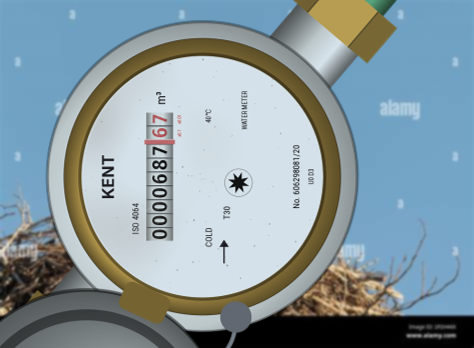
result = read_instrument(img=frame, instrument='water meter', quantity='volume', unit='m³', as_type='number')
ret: 687.67 m³
